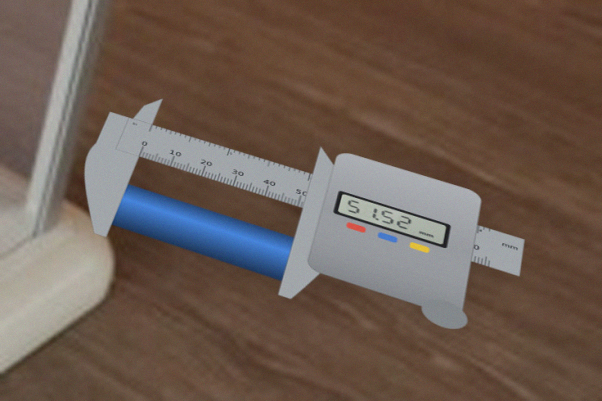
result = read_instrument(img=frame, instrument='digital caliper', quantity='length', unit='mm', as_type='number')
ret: 51.52 mm
